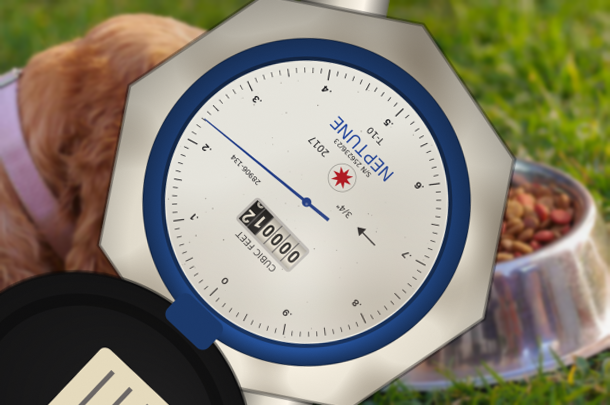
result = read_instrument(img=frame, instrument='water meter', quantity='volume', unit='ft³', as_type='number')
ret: 12.23 ft³
